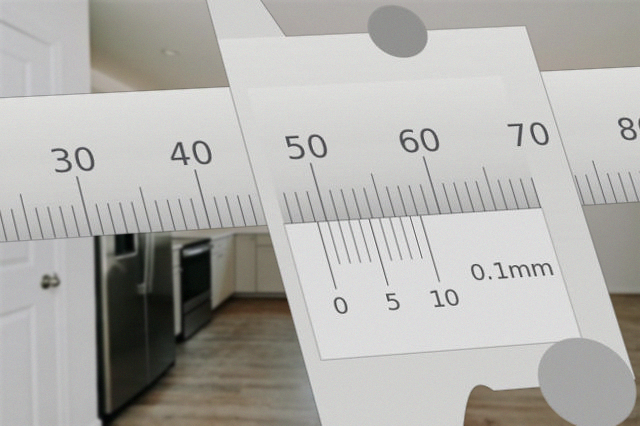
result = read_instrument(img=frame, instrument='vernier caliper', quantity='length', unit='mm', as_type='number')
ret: 49.2 mm
